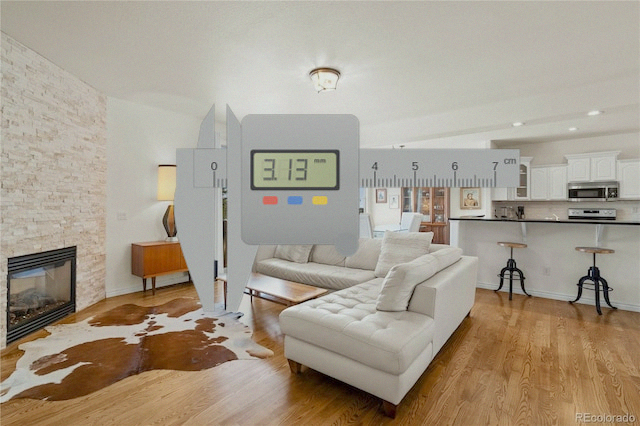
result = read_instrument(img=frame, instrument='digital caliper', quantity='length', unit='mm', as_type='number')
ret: 3.13 mm
